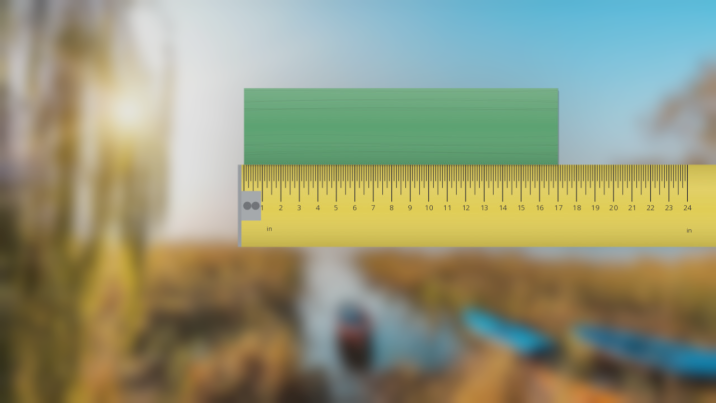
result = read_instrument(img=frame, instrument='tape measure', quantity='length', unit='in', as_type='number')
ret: 17 in
